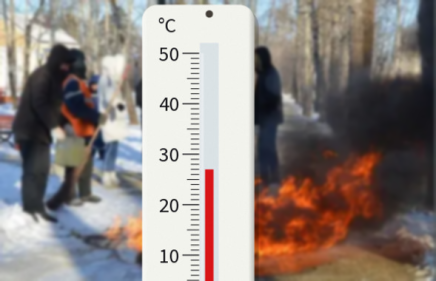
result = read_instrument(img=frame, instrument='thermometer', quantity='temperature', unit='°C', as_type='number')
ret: 27 °C
